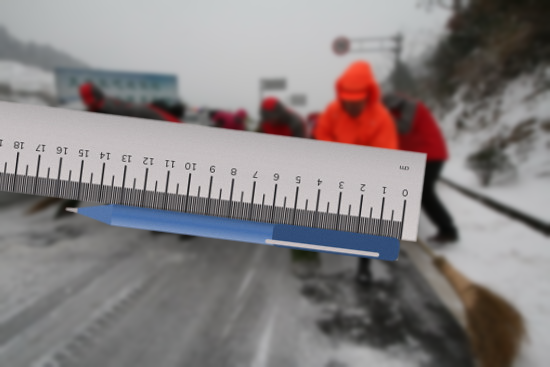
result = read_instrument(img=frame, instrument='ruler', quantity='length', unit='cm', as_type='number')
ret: 15.5 cm
